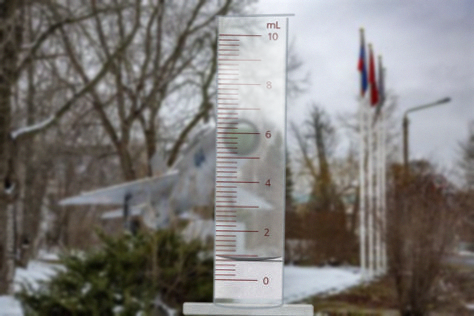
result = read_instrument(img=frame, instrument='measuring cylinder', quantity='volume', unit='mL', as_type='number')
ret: 0.8 mL
